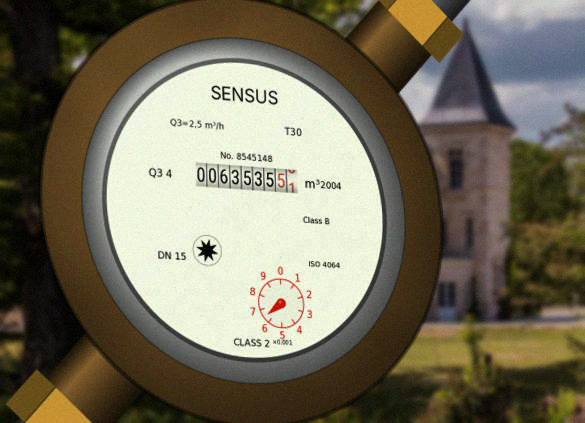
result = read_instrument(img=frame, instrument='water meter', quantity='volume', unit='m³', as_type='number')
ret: 63535.506 m³
